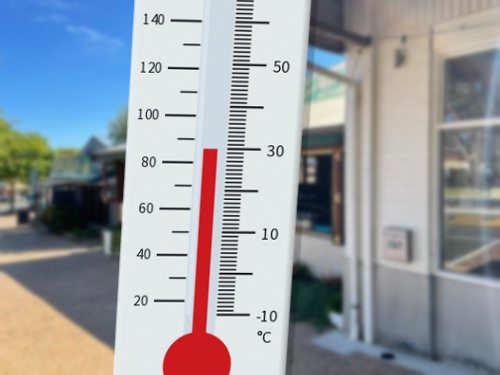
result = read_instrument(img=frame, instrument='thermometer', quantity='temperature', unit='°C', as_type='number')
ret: 30 °C
